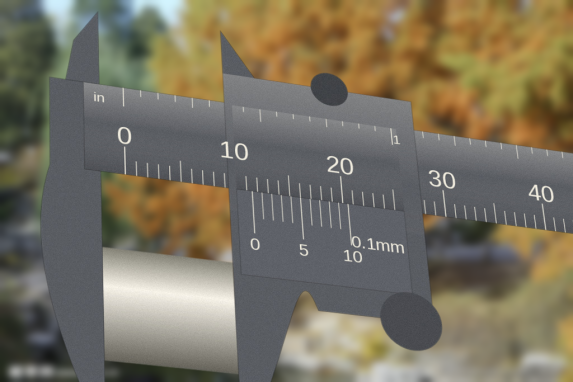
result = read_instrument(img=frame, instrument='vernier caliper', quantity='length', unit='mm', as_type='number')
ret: 11.5 mm
